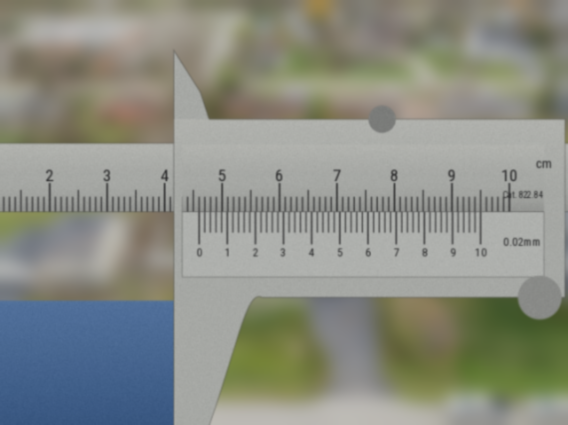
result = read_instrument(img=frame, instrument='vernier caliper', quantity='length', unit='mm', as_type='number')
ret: 46.0 mm
